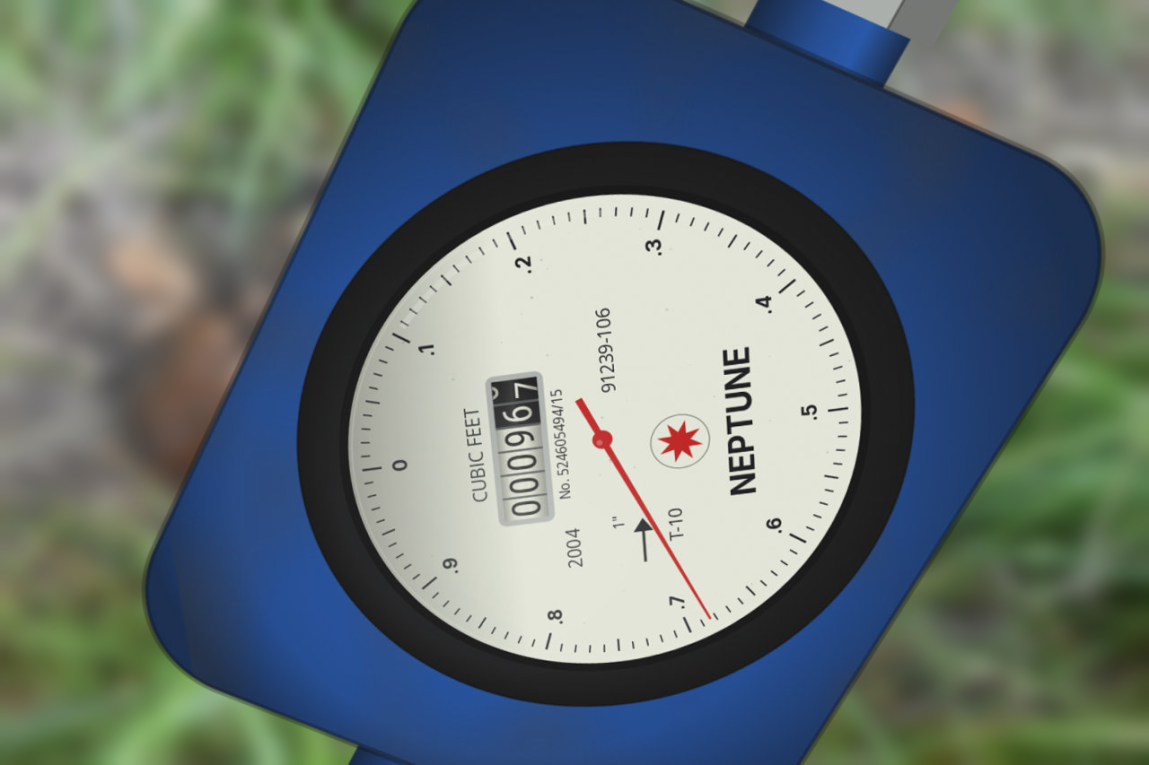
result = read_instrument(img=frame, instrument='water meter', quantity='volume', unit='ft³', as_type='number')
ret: 966.68 ft³
